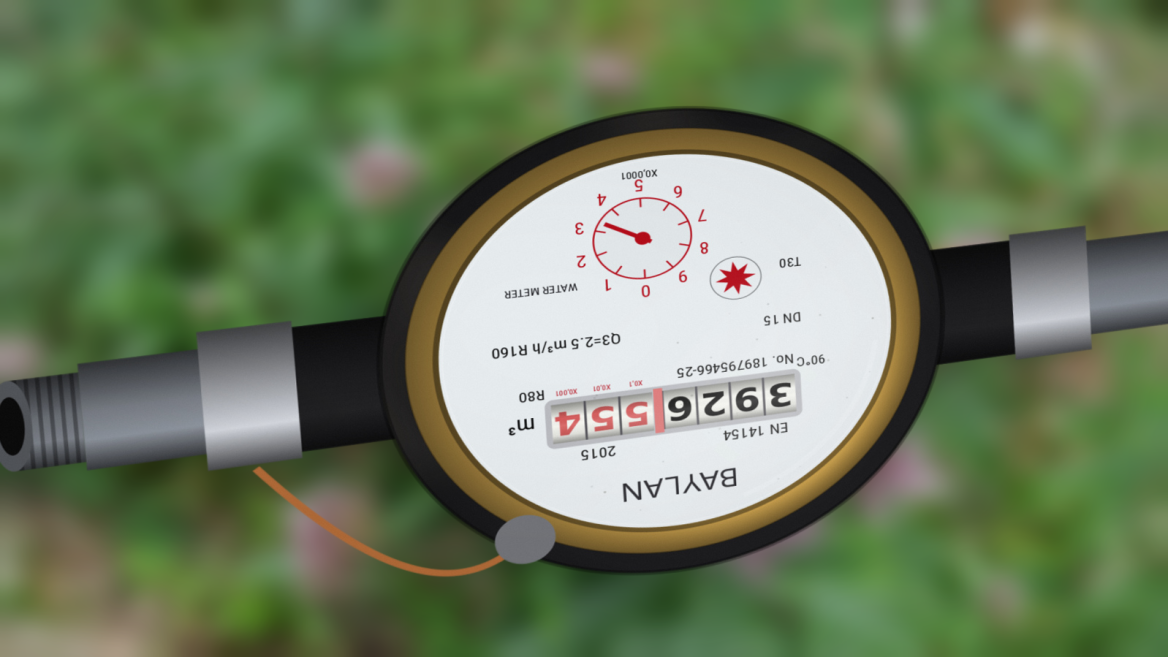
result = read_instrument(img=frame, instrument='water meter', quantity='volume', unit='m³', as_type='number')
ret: 3926.5543 m³
